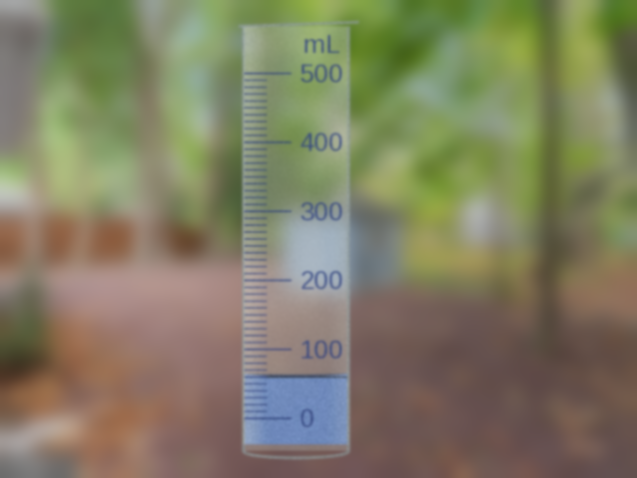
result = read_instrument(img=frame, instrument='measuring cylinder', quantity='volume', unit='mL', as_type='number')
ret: 60 mL
